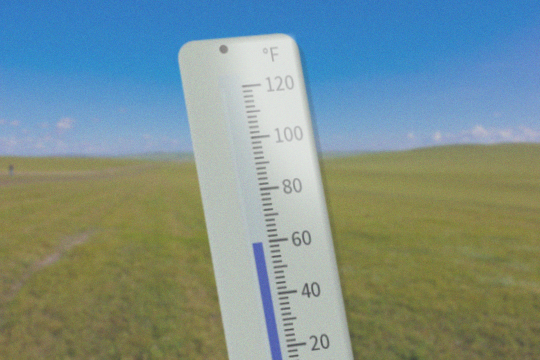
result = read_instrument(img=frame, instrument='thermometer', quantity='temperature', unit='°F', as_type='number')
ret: 60 °F
